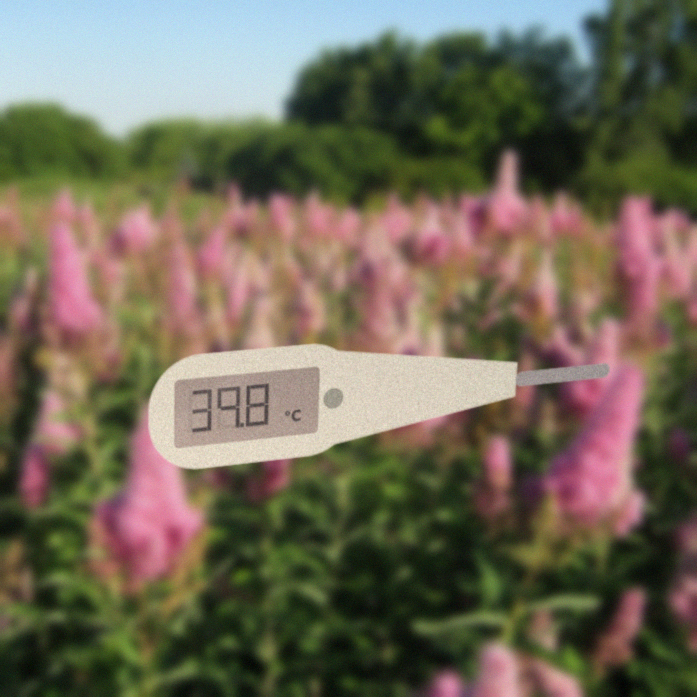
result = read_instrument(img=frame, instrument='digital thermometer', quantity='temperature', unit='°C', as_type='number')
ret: 39.8 °C
